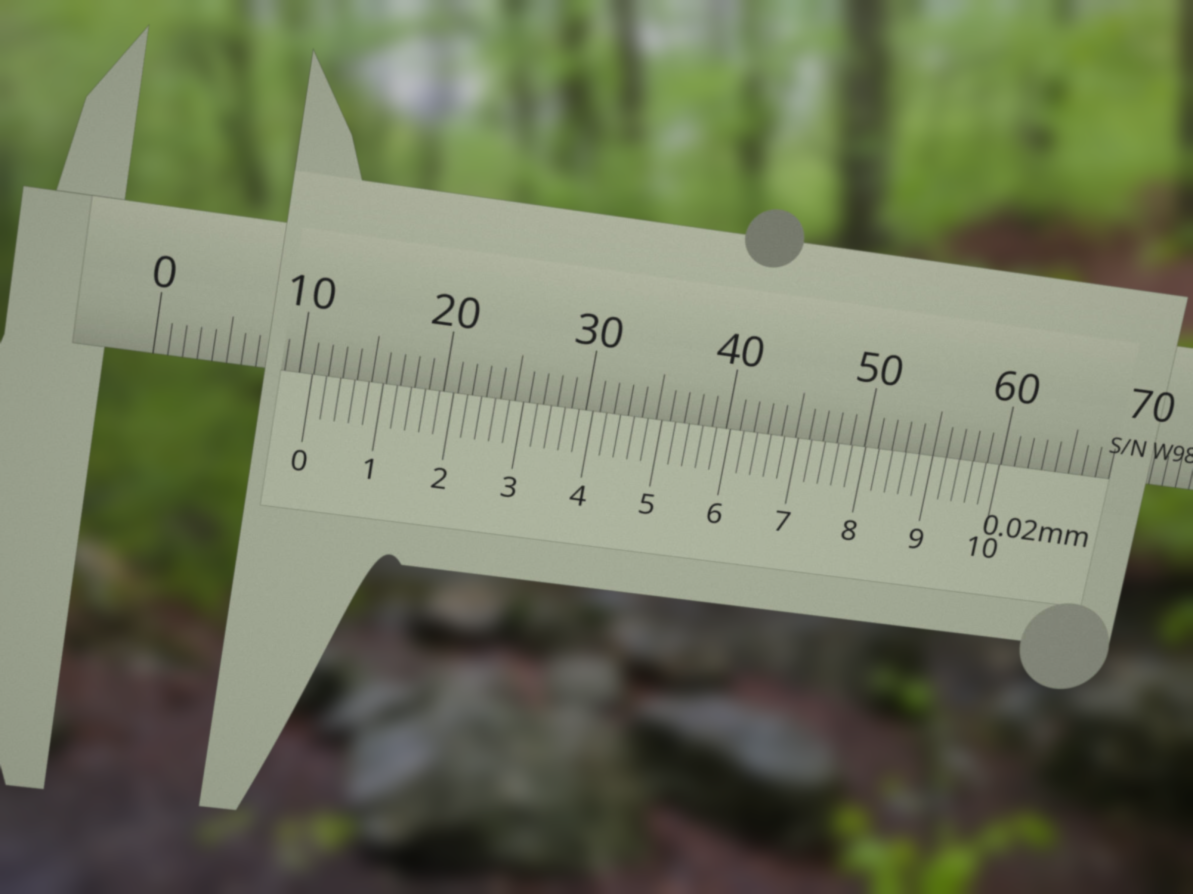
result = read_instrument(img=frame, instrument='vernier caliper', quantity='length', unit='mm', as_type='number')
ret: 10.9 mm
